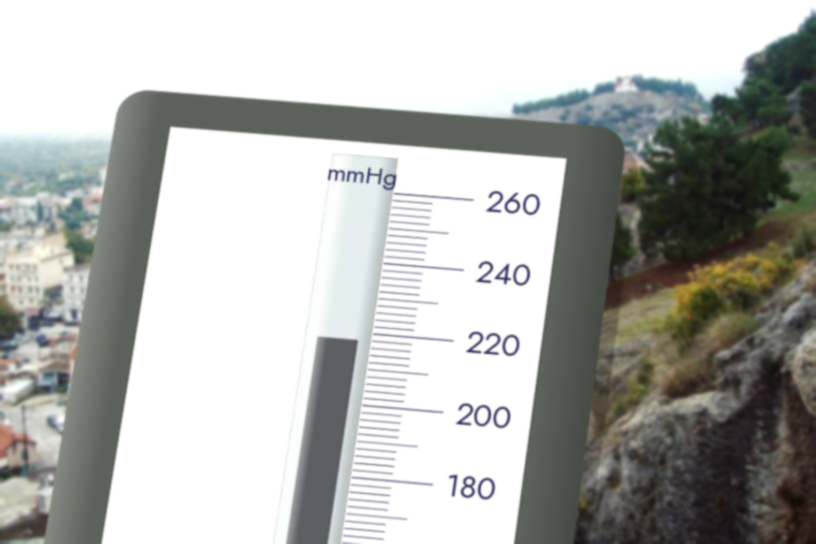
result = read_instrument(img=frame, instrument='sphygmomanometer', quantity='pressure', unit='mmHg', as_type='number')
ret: 218 mmHg
